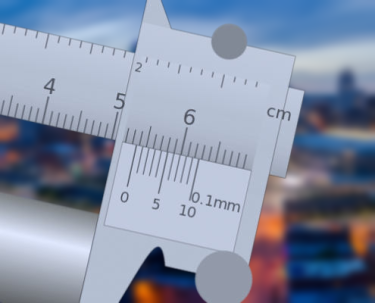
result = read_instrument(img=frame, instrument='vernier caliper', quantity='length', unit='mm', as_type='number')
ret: 53.6 mm
